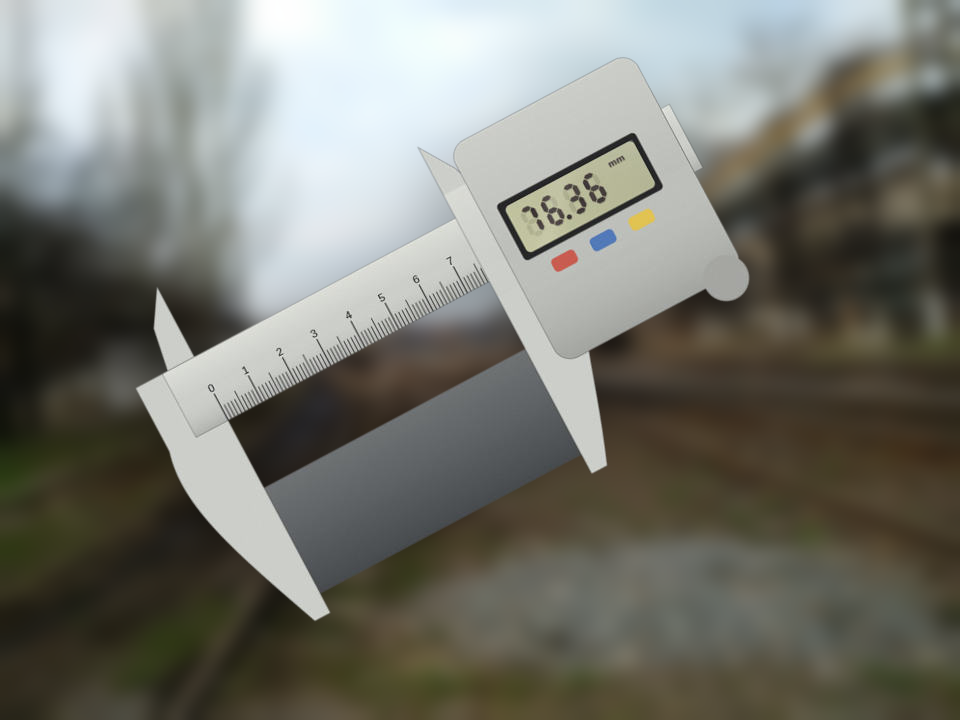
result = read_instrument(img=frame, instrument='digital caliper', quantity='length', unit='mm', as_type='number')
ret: 76.36 mm
